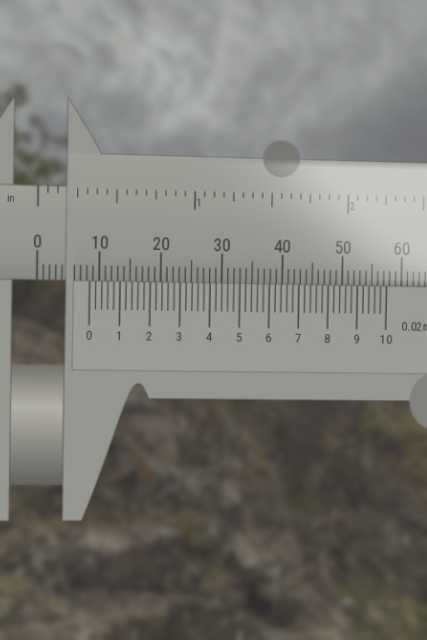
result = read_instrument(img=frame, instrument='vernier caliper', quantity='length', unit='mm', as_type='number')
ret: 8.5 mm
